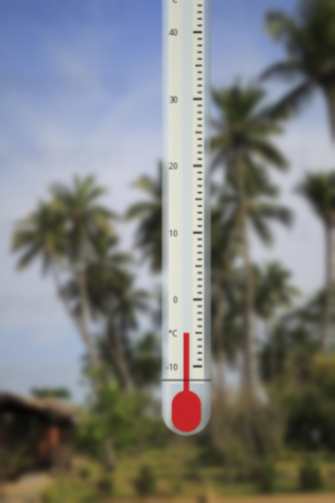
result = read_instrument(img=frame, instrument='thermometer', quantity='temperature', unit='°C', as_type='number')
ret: -5 °C
